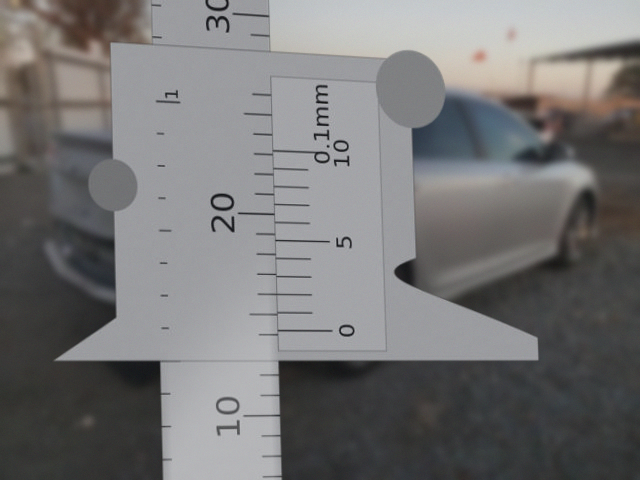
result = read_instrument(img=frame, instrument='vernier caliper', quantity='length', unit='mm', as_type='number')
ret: 14.2 mm
